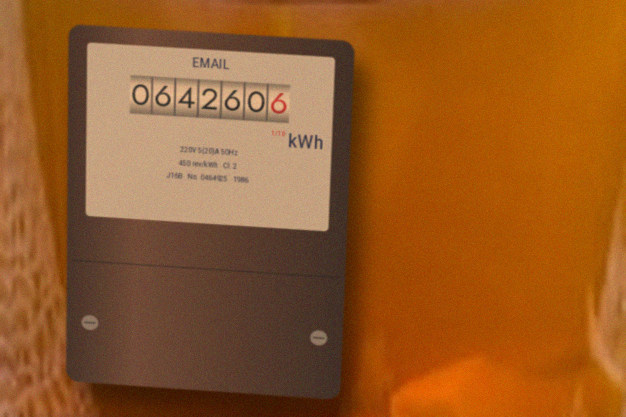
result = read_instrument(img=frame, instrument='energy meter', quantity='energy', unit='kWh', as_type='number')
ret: 64260.6 kWh
